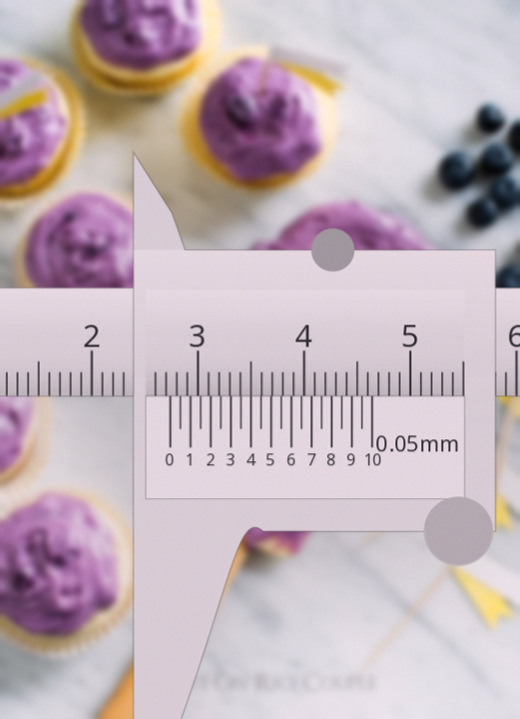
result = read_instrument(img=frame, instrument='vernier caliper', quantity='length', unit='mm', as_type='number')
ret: 27.4 mm
